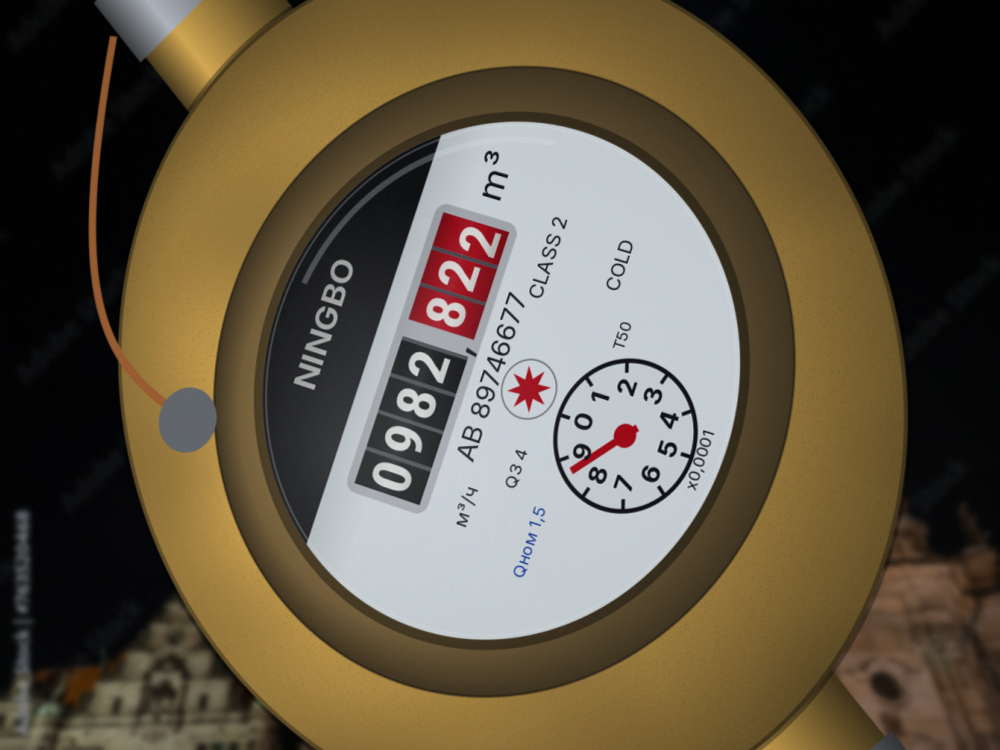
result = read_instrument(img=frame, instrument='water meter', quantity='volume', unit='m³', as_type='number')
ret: 982.8218 m³
